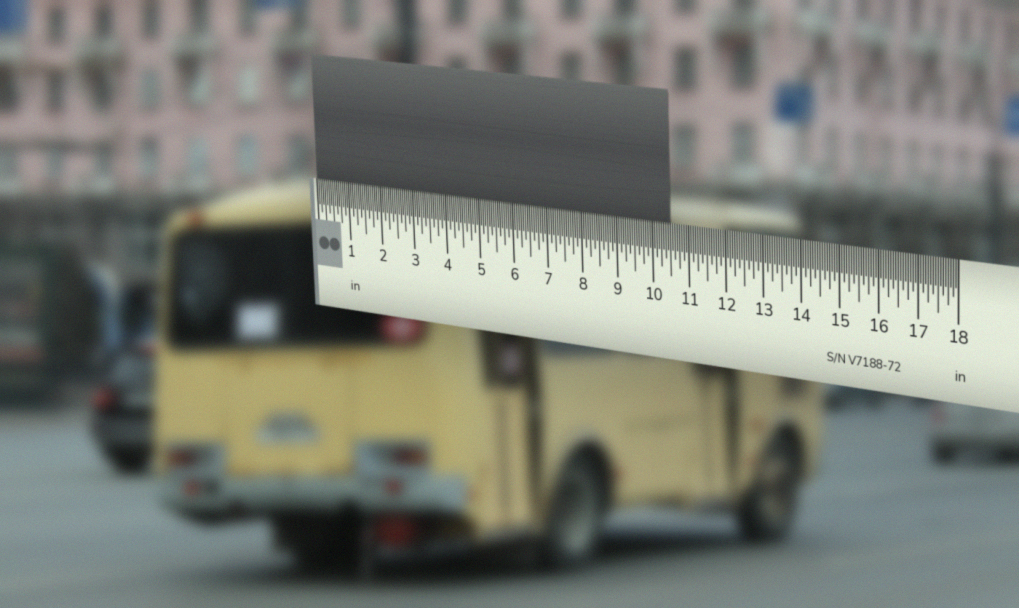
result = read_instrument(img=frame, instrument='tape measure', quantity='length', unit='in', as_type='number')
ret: 10.5 in
